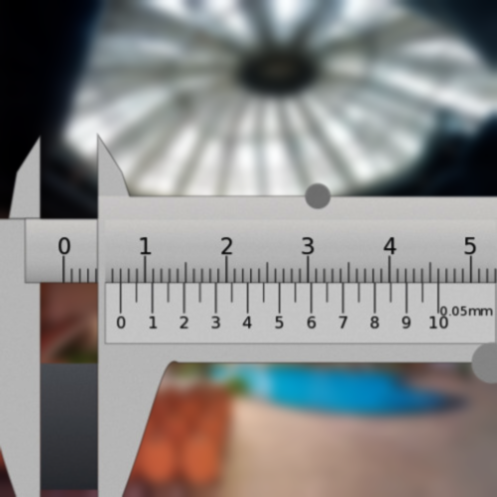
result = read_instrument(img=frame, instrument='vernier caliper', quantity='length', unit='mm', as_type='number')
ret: 7.0 mm
